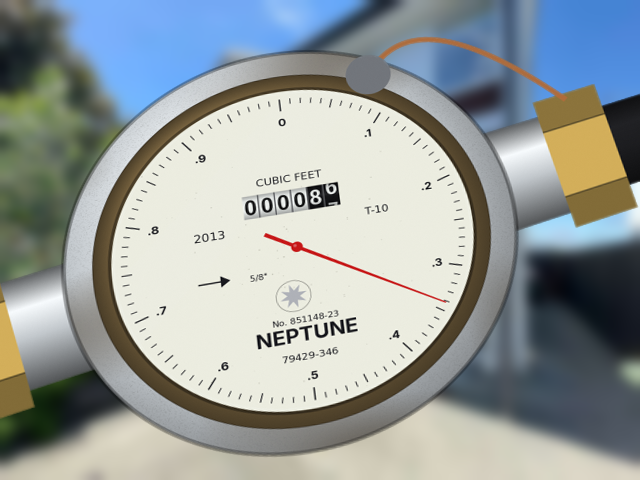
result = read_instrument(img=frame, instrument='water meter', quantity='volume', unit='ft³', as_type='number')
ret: 86.34 ft³
